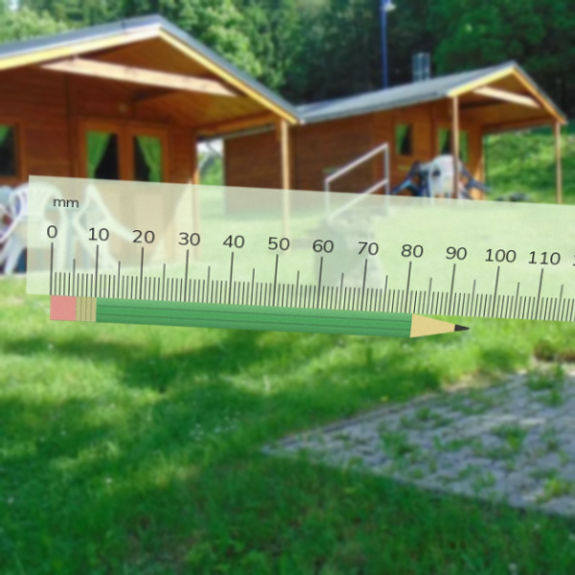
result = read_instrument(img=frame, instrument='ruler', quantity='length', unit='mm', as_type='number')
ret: 95 mm
